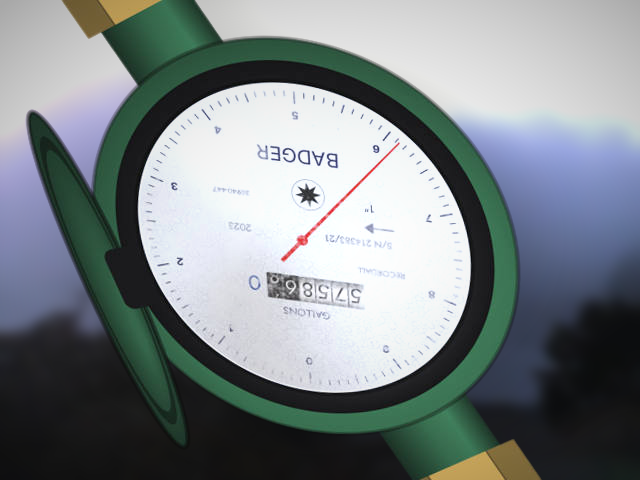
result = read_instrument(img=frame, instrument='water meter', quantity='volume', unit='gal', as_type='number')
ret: 5758676.1 gal
